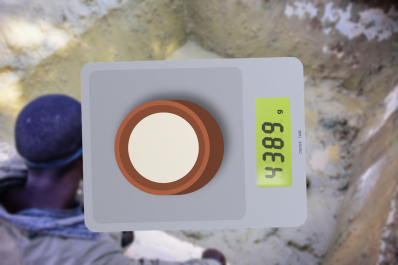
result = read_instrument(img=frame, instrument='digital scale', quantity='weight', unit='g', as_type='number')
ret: 4389 g
